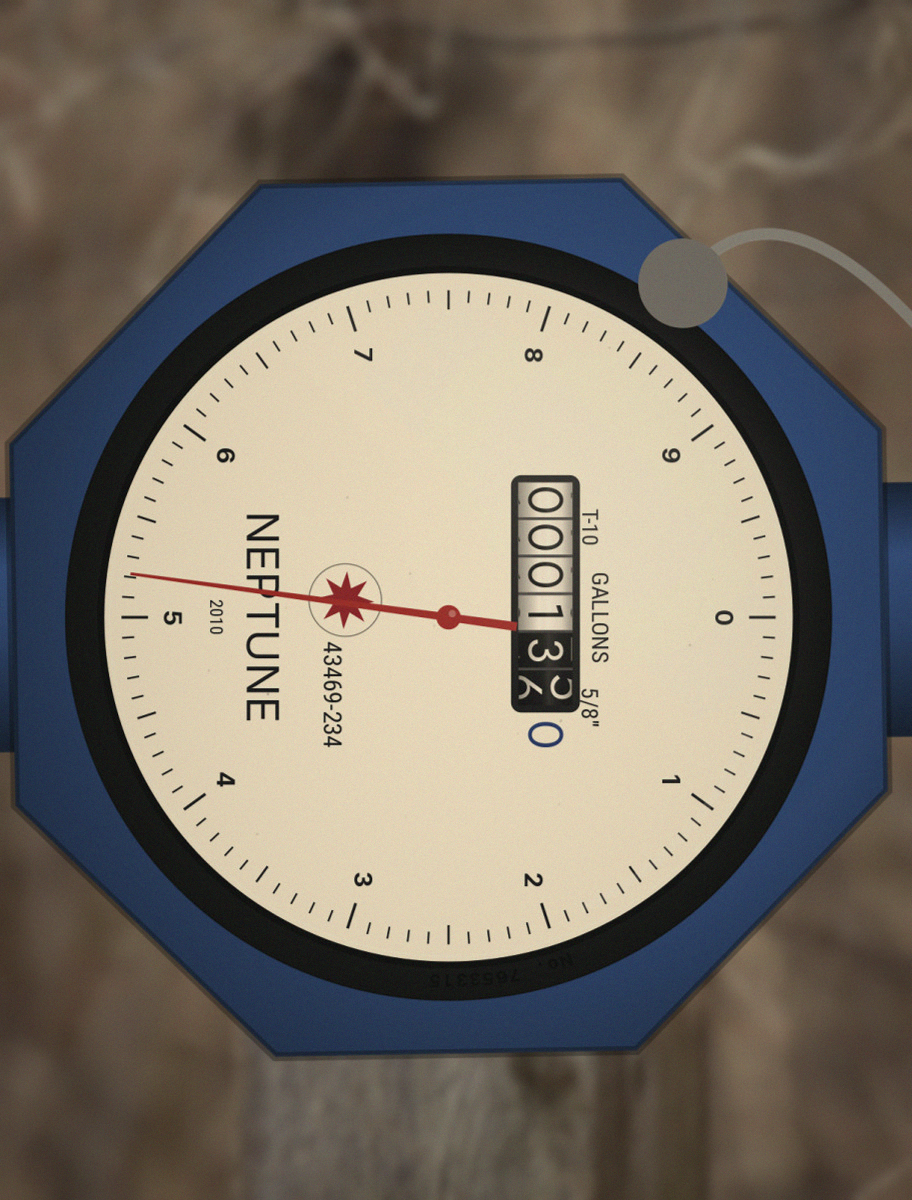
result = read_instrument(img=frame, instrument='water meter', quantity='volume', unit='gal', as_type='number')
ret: 1355.2 gal
